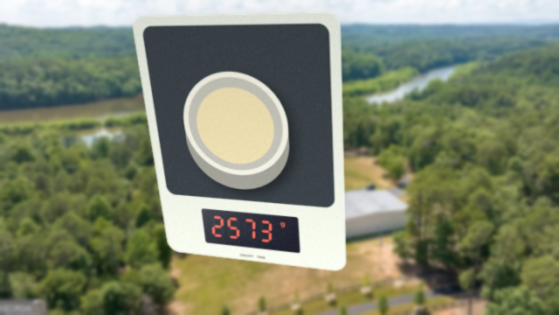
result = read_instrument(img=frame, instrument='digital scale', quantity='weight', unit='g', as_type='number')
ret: 2573 g
